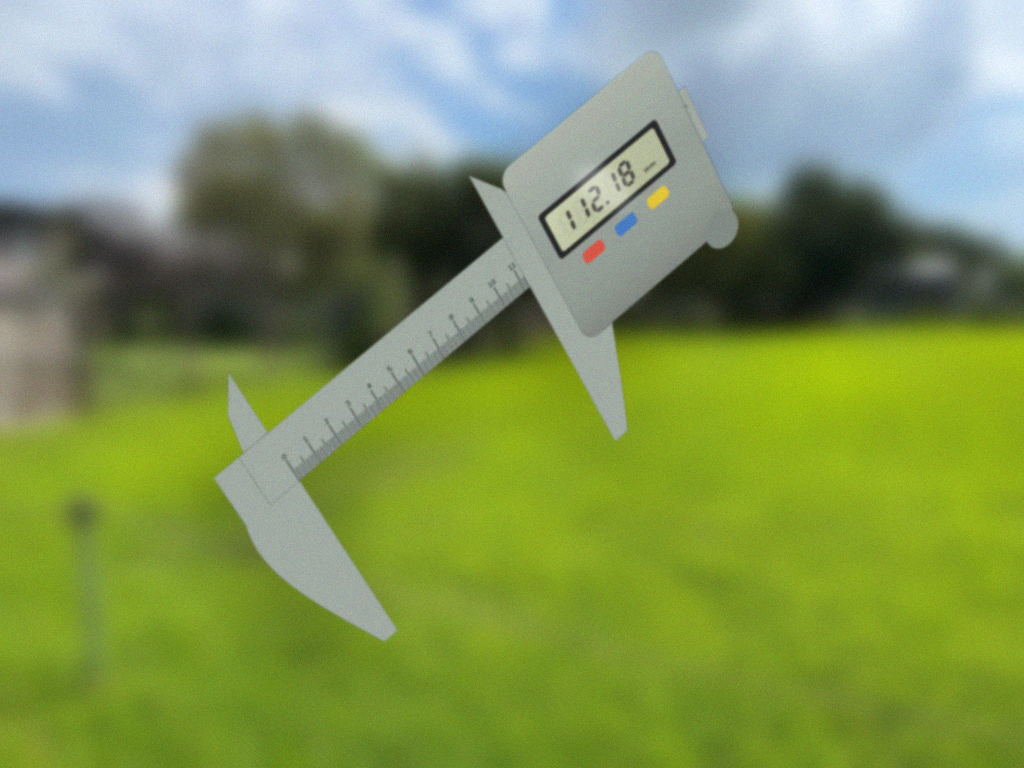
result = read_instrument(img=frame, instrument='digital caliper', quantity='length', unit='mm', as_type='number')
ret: 112.18 mm
